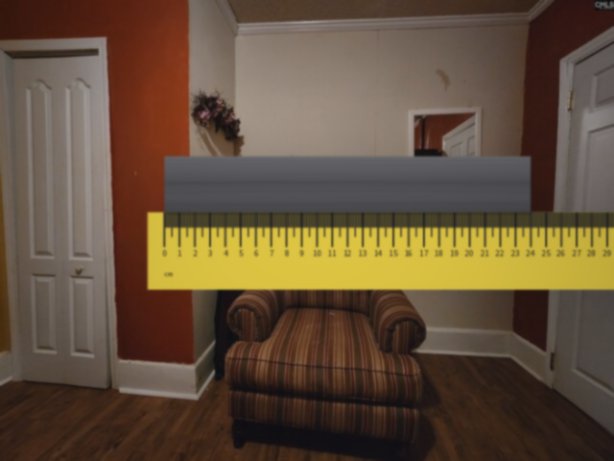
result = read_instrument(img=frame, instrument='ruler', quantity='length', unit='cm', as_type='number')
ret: 24 cm
